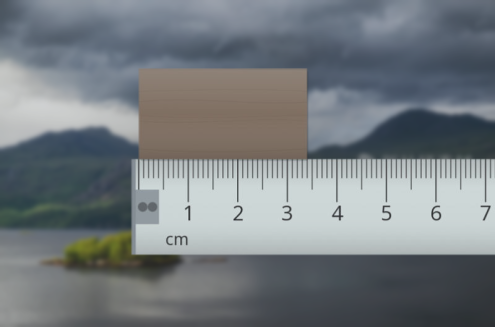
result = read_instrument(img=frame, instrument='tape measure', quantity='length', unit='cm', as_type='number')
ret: 3.4 cm
